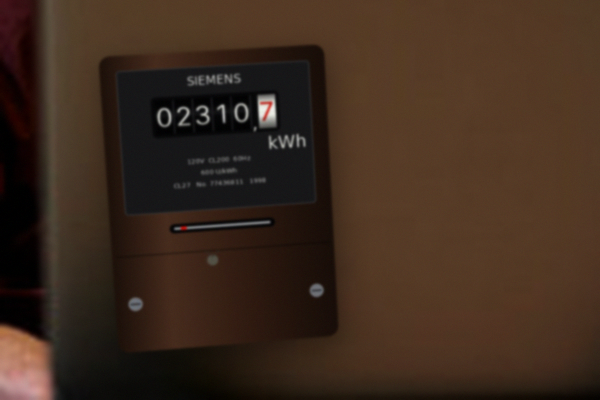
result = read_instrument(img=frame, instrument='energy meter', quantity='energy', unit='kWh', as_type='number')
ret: 2310.7 kWh
